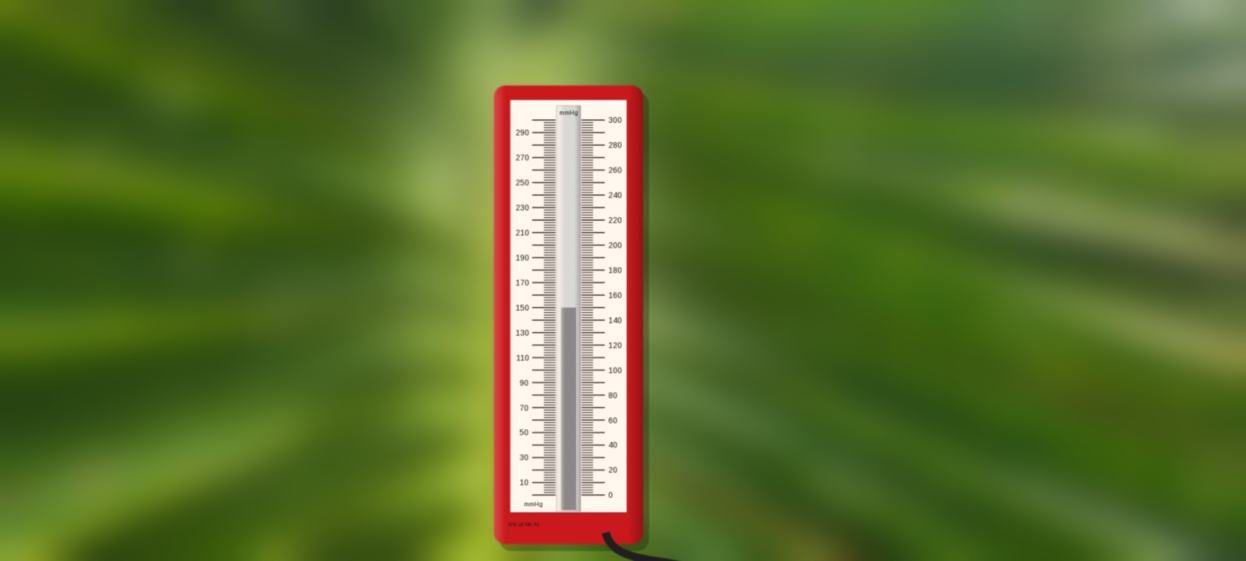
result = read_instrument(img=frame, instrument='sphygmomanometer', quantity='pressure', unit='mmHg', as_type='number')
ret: 150 mmHg
